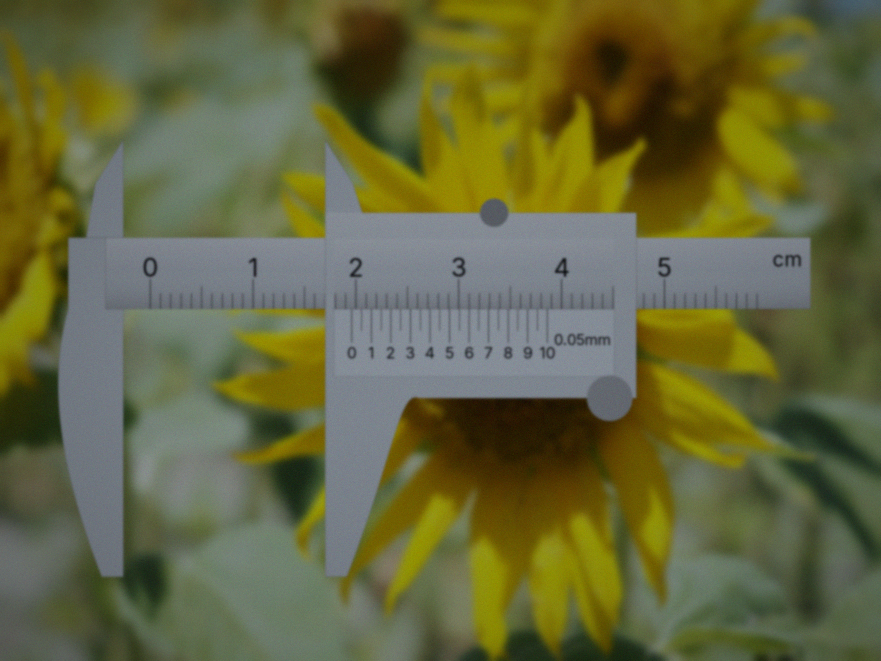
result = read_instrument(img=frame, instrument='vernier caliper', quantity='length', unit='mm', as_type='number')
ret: 19.6 mm
